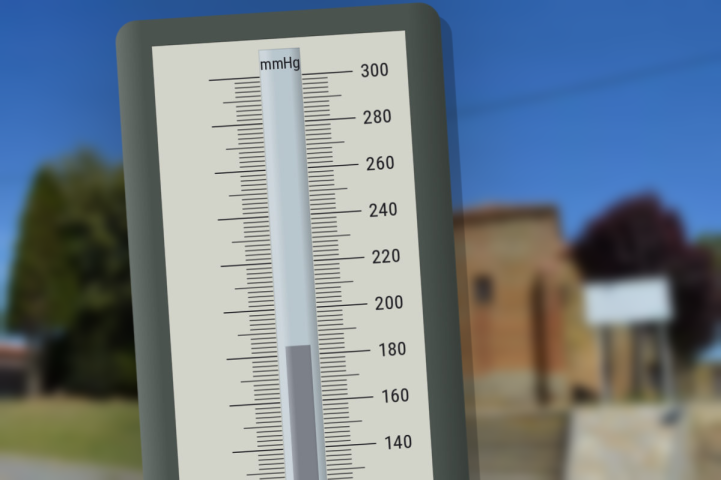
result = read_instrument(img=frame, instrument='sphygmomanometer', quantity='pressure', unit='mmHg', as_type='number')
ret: 184 mmHg
